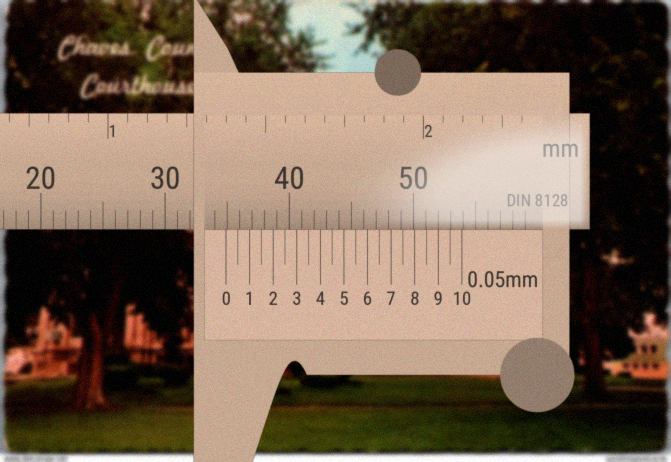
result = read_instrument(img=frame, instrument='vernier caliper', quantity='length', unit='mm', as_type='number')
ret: 34.9 mm
